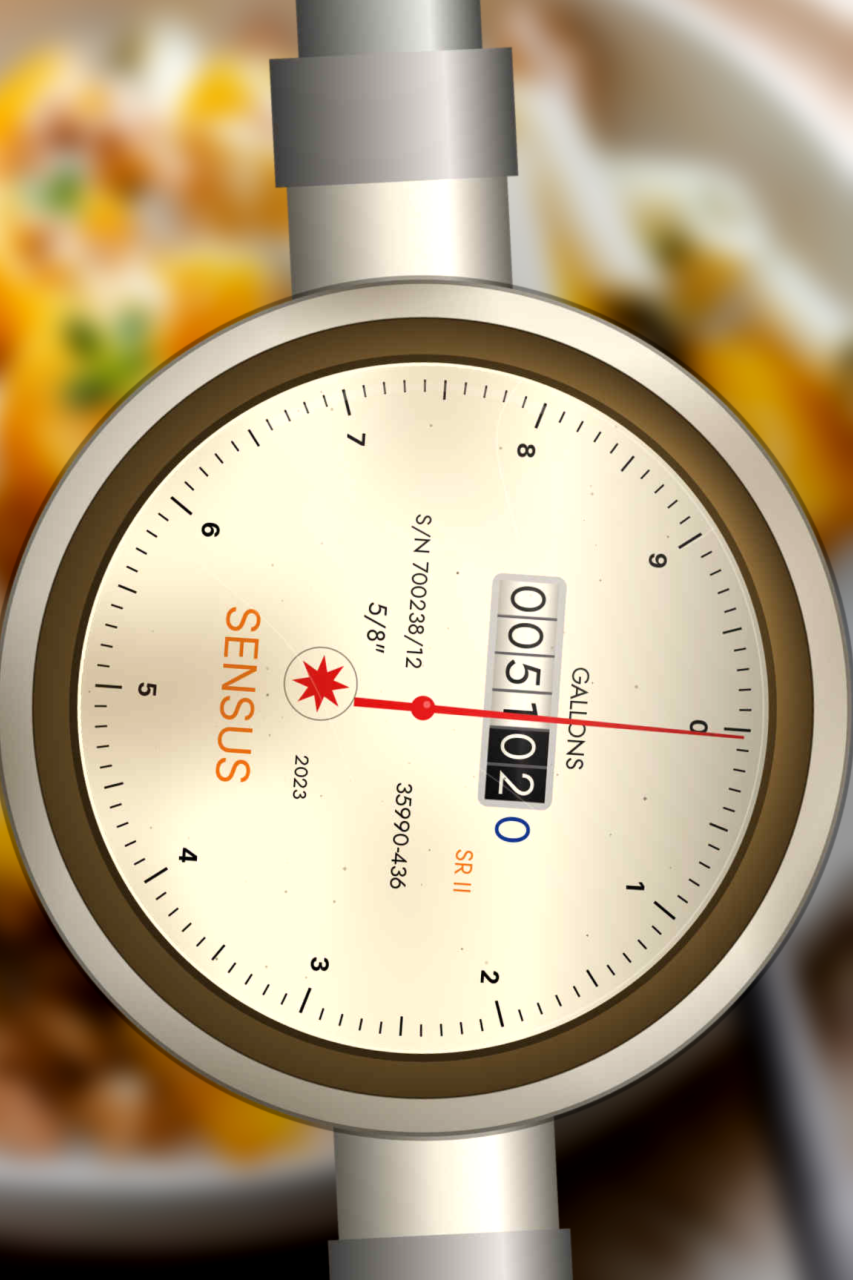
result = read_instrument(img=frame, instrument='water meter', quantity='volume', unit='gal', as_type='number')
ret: 51020.0 gal
